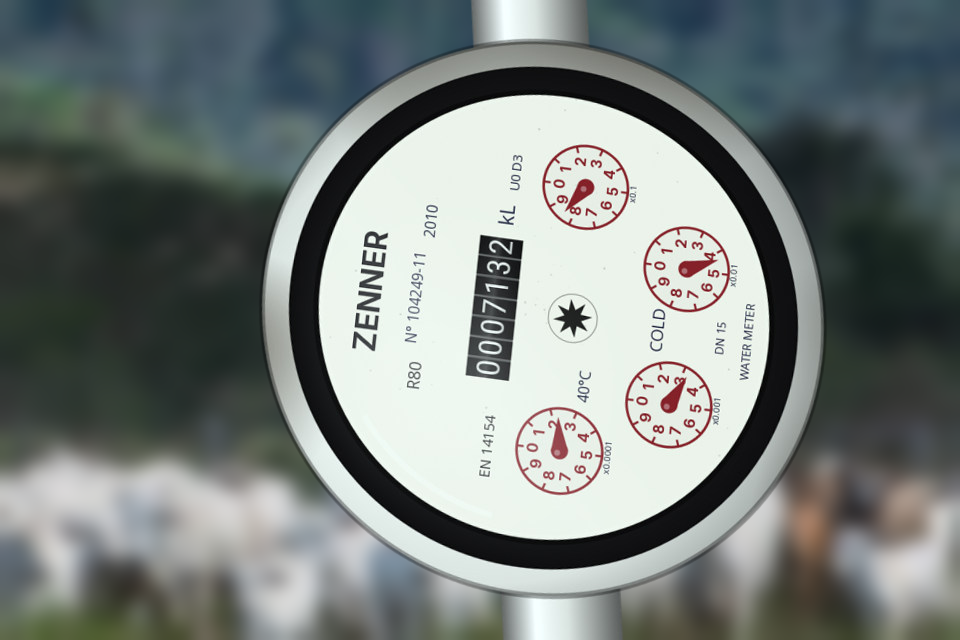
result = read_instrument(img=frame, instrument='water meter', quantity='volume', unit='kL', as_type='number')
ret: 7132.8432 kL
